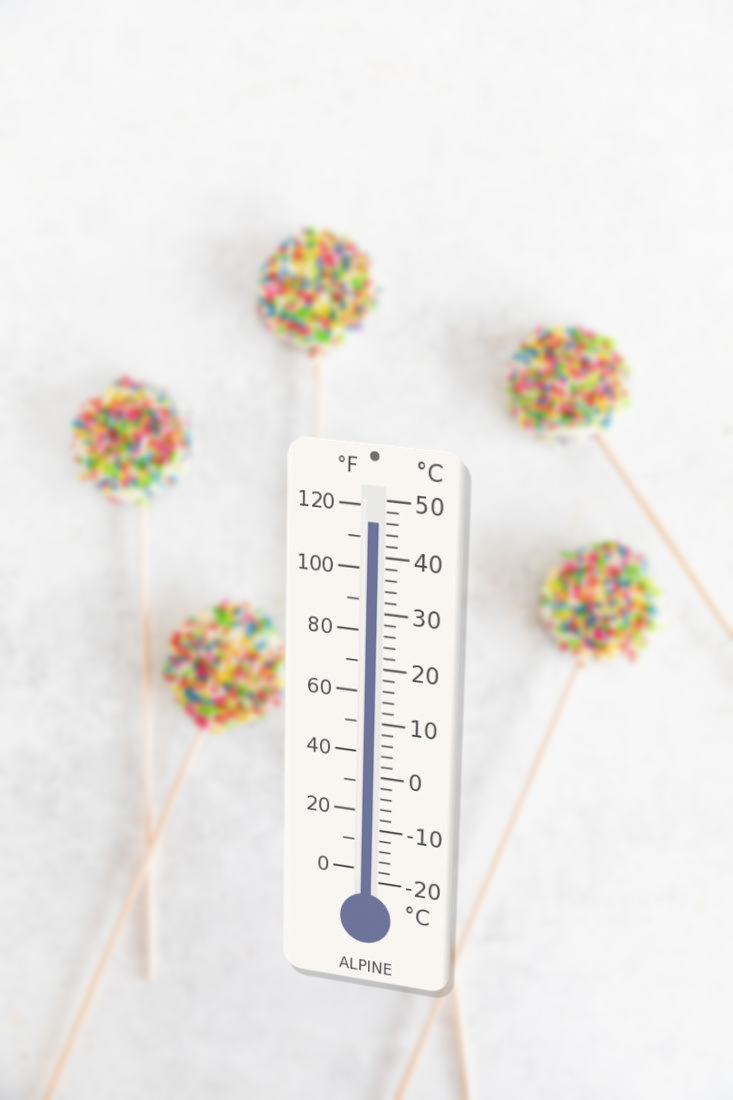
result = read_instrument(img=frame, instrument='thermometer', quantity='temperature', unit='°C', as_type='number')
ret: 46 °C
